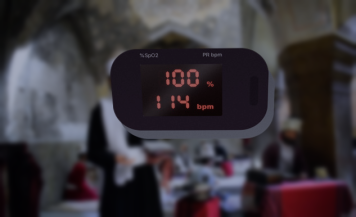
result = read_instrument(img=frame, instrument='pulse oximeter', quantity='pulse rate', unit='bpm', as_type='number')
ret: 114 bpm
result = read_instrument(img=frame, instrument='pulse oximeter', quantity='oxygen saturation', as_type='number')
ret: 100 %
